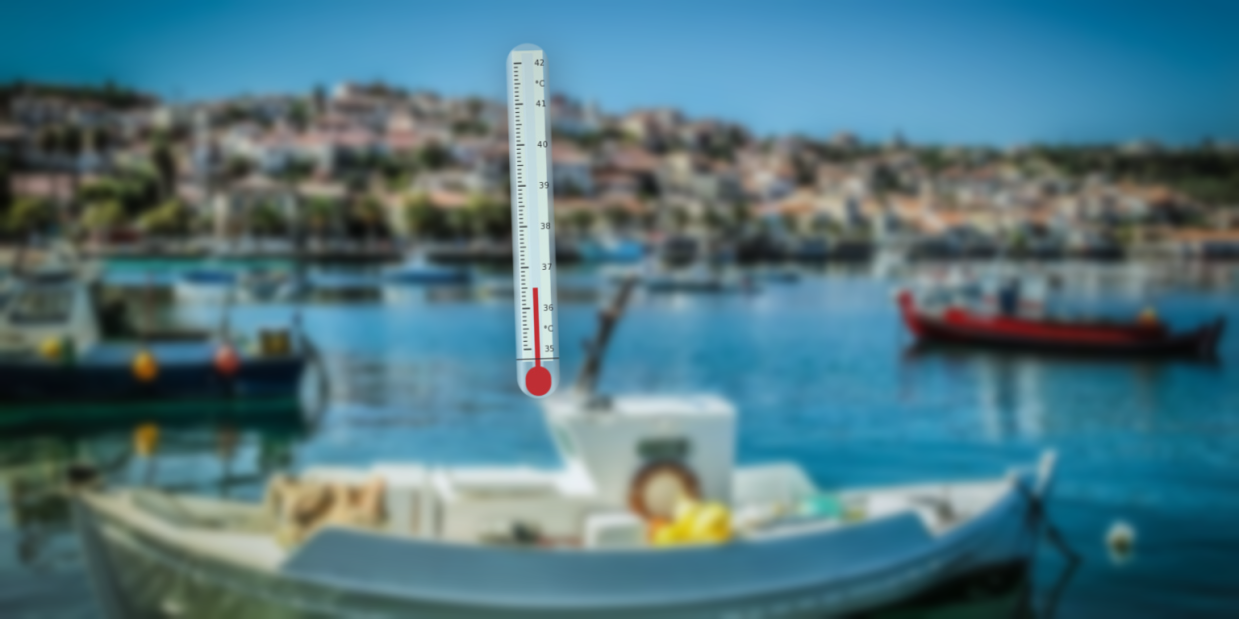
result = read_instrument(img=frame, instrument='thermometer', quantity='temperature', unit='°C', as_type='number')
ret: 36.5 °C
